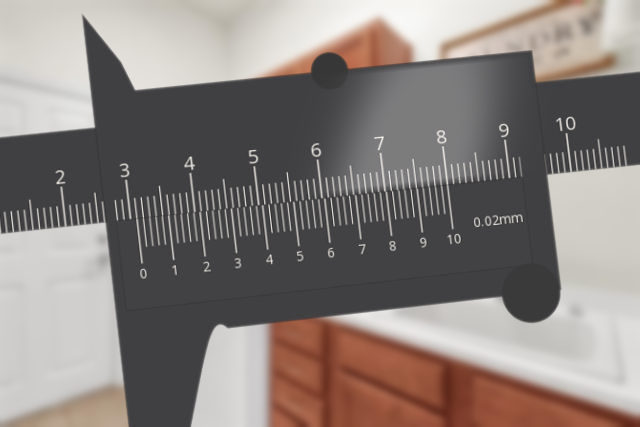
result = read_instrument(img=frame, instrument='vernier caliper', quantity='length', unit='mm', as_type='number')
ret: 31.0 mm
